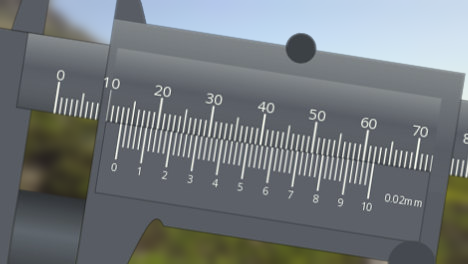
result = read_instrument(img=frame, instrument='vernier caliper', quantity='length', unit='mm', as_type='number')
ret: 13.0 mm
